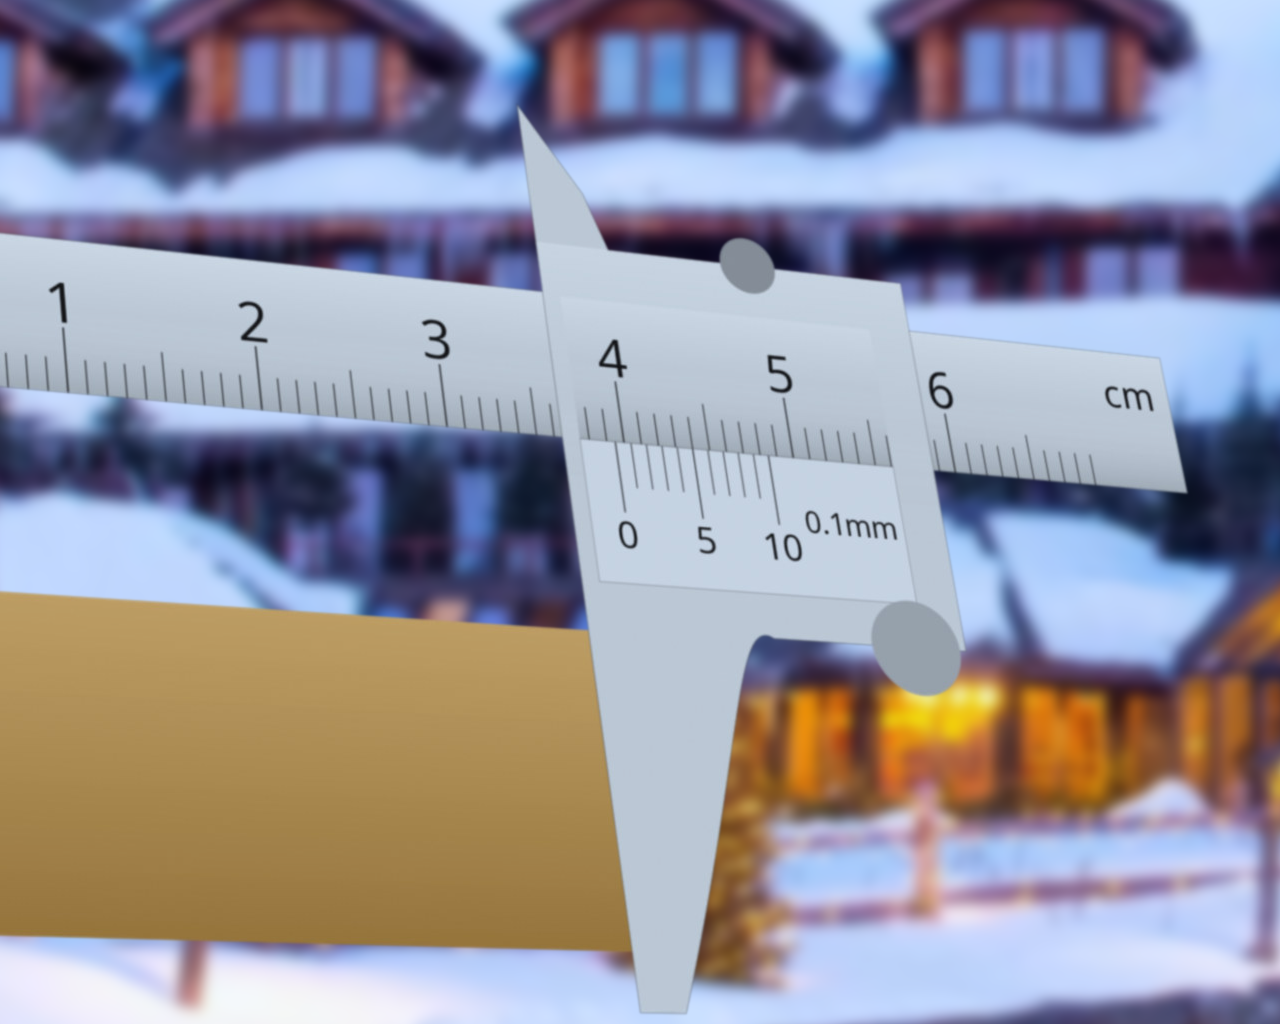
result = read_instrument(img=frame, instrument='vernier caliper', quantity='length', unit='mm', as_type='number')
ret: 39.5 mm
